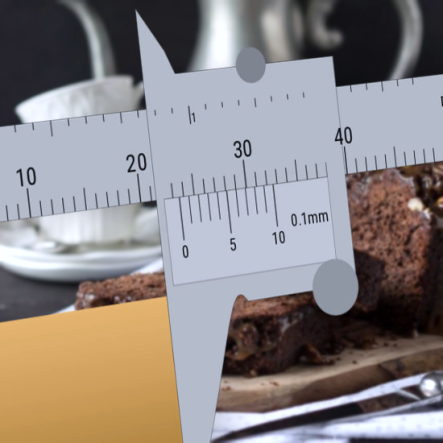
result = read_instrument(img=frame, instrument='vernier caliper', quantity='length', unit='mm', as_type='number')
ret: 23.6 mm
